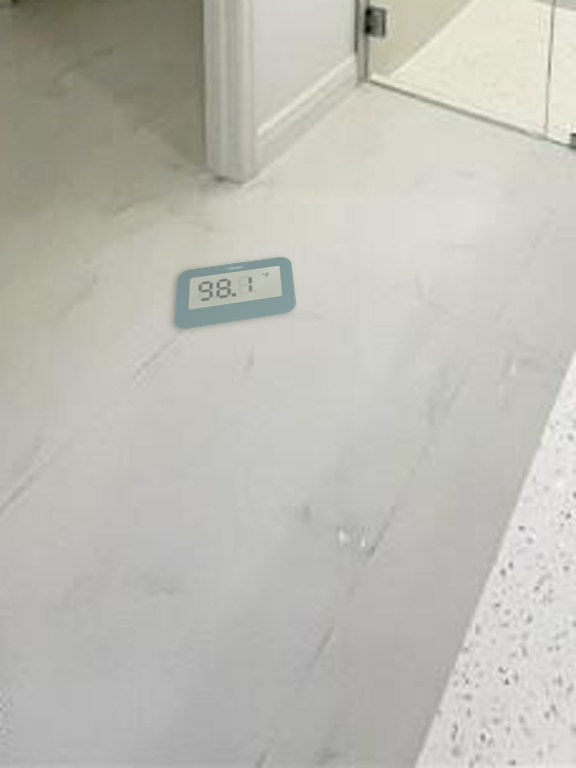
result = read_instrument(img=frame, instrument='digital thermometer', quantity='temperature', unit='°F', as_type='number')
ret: 98.1 °F
